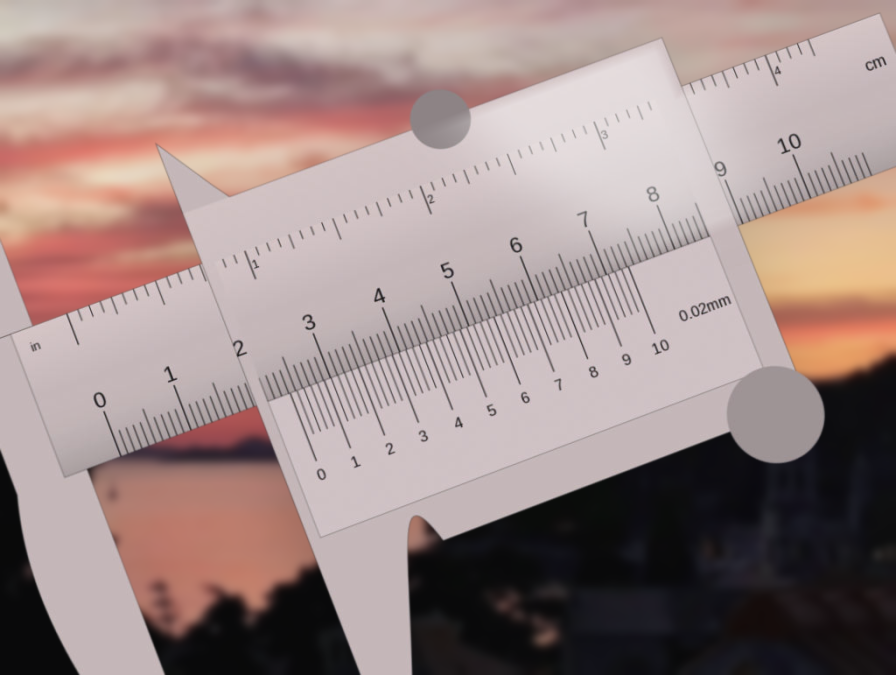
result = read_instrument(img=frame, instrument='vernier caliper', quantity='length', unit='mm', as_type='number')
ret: 24.2 mm
